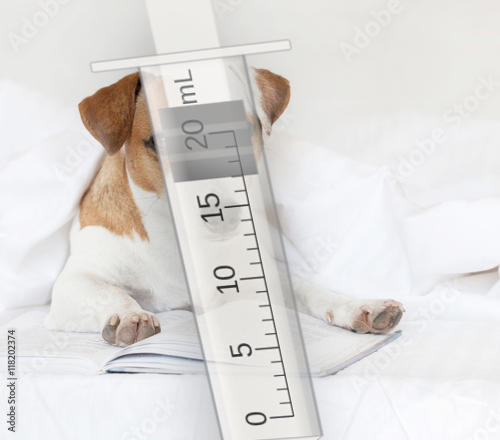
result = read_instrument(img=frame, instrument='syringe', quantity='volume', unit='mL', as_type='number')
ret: 17 mL
